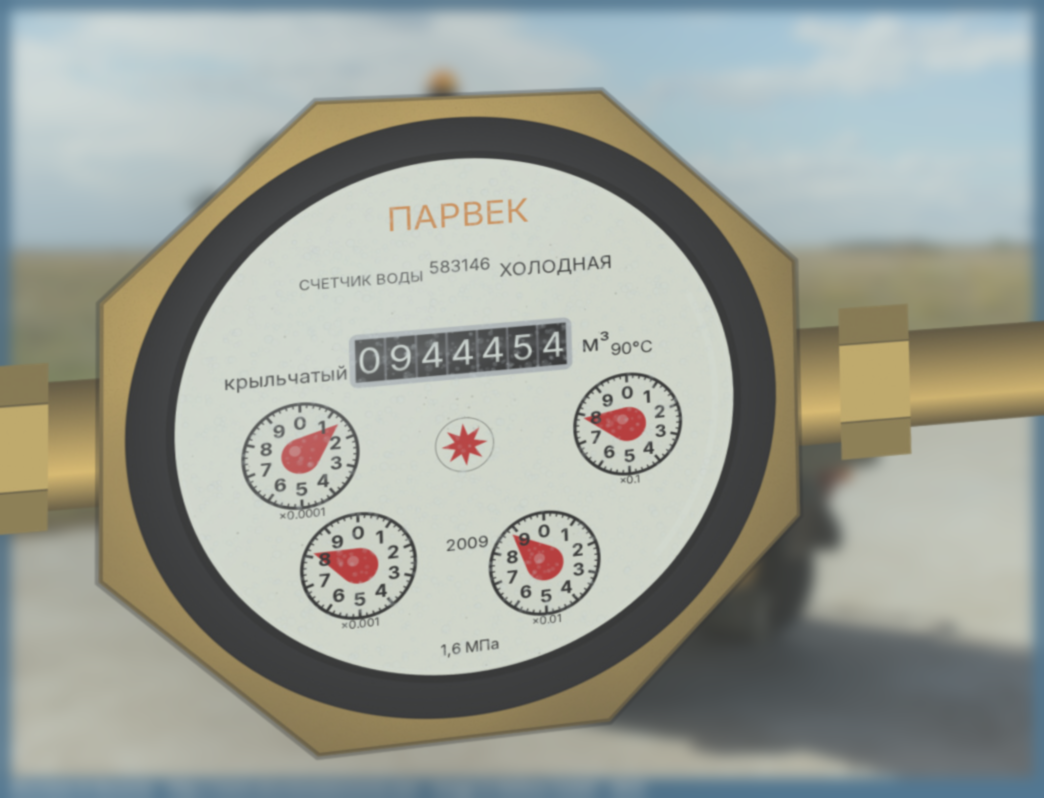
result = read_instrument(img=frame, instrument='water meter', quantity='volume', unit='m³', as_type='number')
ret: 944454.7881 m³
